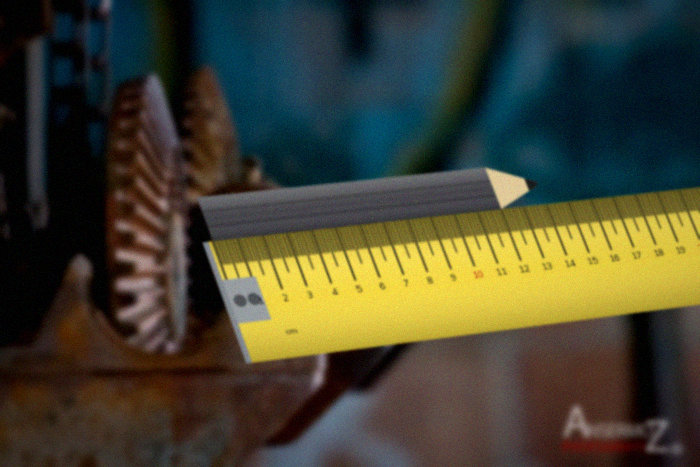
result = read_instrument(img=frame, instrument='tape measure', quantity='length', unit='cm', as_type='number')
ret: 14 cm
